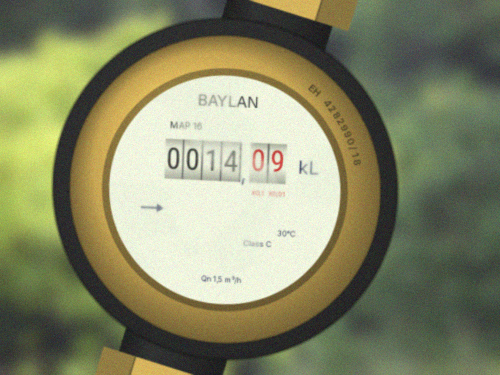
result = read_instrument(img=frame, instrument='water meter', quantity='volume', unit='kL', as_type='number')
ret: 14.09 kL
